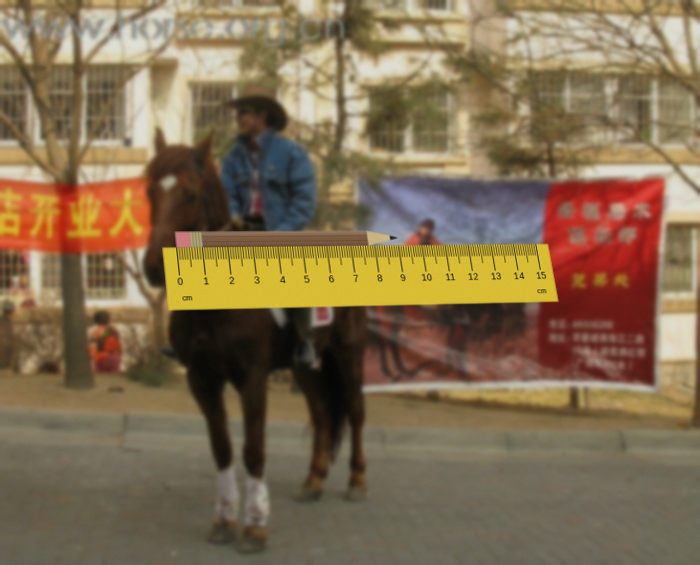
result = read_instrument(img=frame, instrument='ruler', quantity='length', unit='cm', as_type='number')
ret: 9 cm
